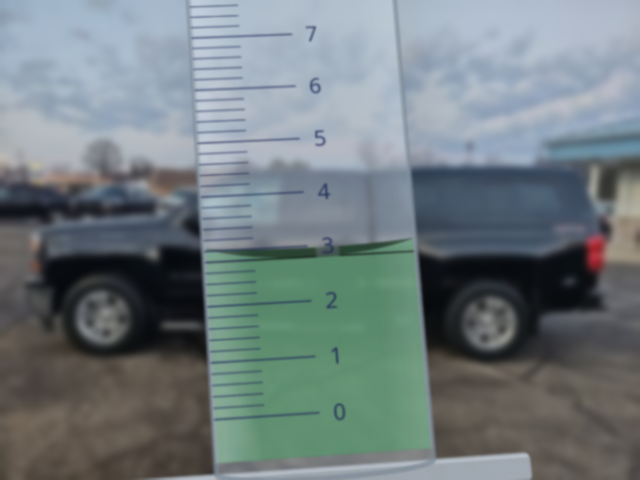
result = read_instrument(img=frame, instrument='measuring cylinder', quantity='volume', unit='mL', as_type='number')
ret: 2.8 mL
